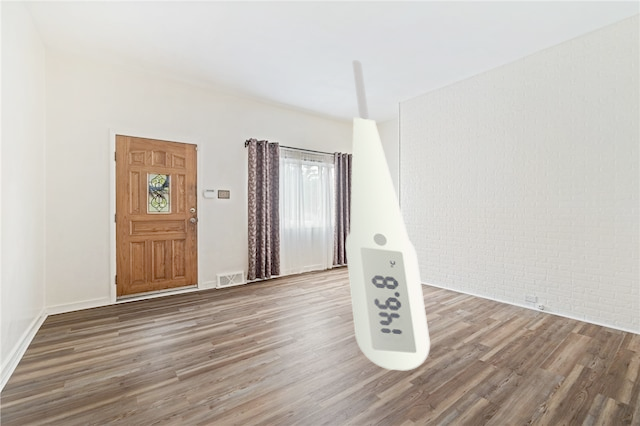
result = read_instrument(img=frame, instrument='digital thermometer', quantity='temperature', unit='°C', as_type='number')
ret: 146.8 °C
